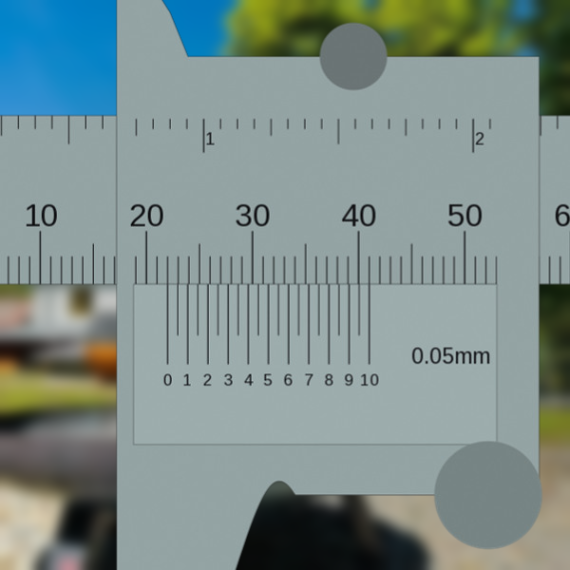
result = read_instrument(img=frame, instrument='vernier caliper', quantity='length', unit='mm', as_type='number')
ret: 22.0 mm
